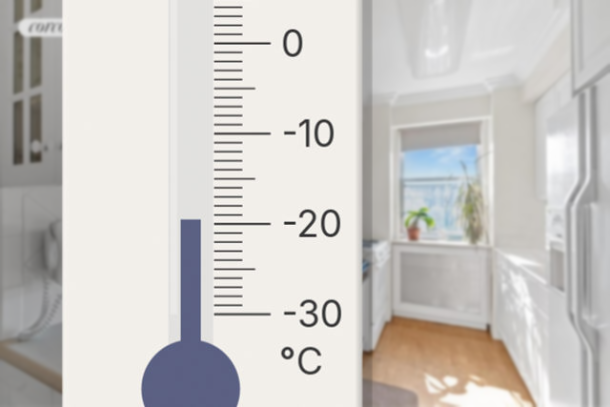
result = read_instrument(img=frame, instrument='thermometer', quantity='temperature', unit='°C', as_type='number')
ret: -19.5 °C
